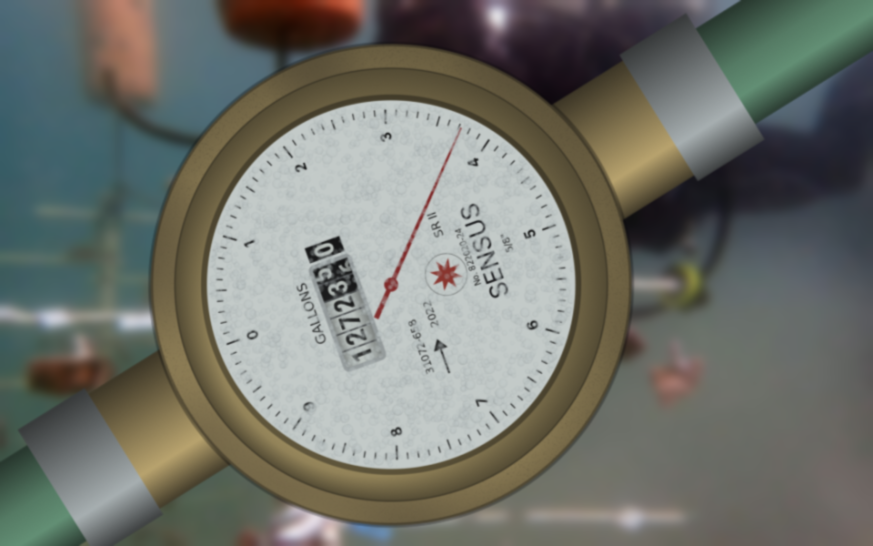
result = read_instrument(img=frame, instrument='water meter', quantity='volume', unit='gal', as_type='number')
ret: 1272353.7 gal
